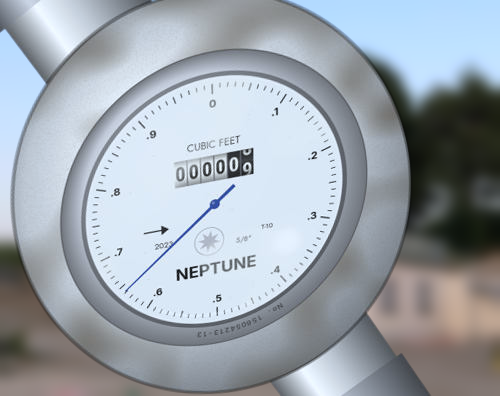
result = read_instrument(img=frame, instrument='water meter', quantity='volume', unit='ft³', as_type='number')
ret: 8.64 ft³
